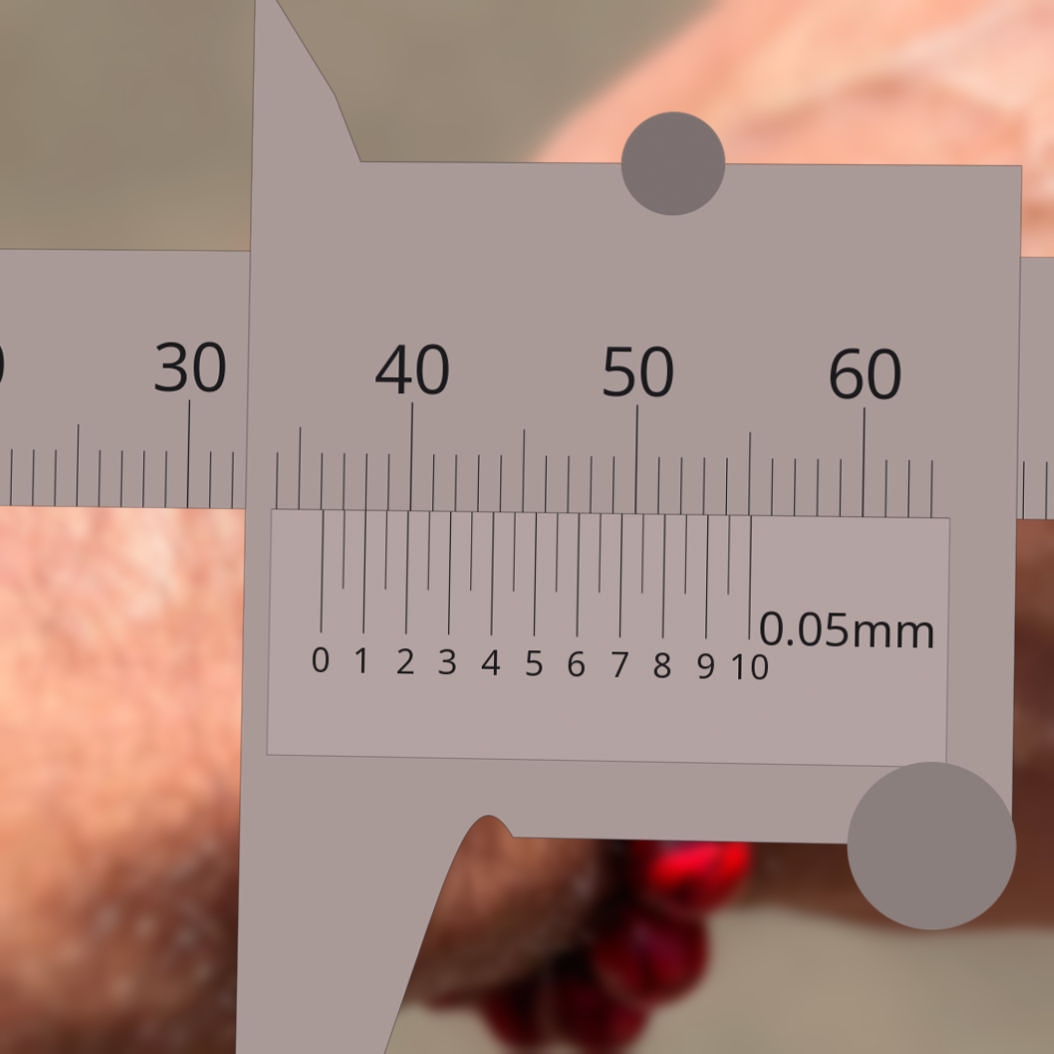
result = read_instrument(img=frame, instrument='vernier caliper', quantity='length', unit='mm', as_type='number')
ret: 36.1 mm
